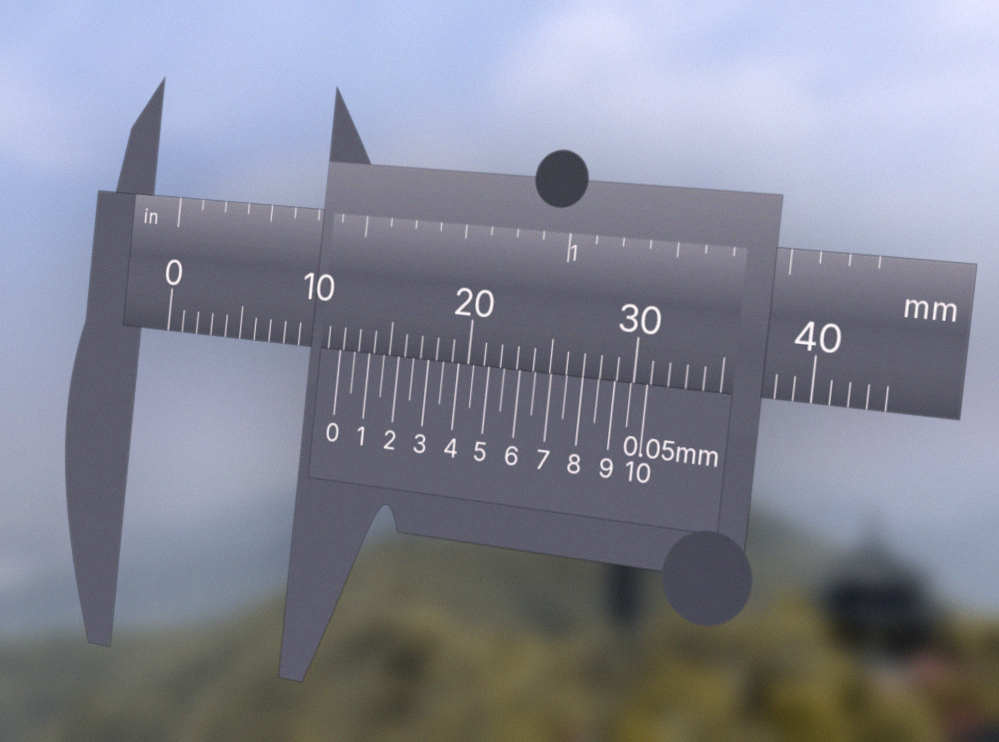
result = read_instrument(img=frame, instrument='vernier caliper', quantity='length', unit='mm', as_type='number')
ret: 11.8 mm
